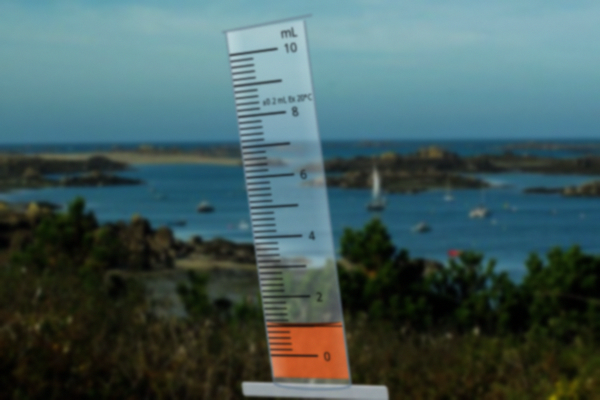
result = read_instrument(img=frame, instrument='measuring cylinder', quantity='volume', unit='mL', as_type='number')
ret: 1 mL
